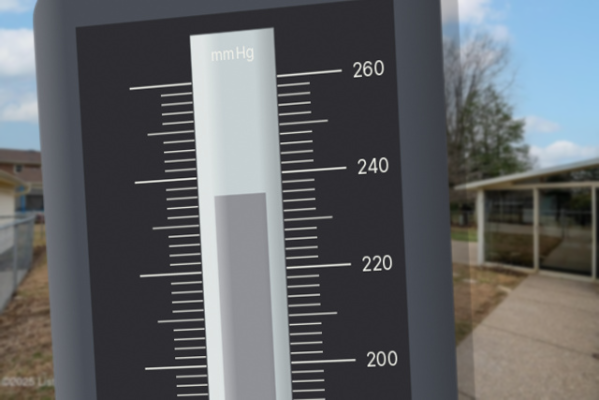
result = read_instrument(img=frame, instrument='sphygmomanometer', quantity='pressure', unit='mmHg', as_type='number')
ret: 236 mmHg
